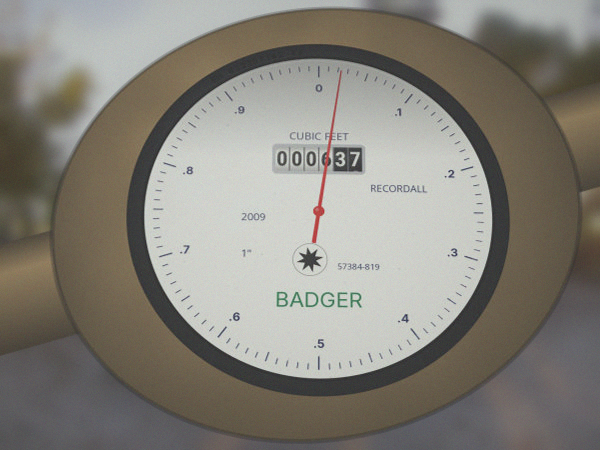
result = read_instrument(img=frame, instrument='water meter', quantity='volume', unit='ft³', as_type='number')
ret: 637.02 ft³
